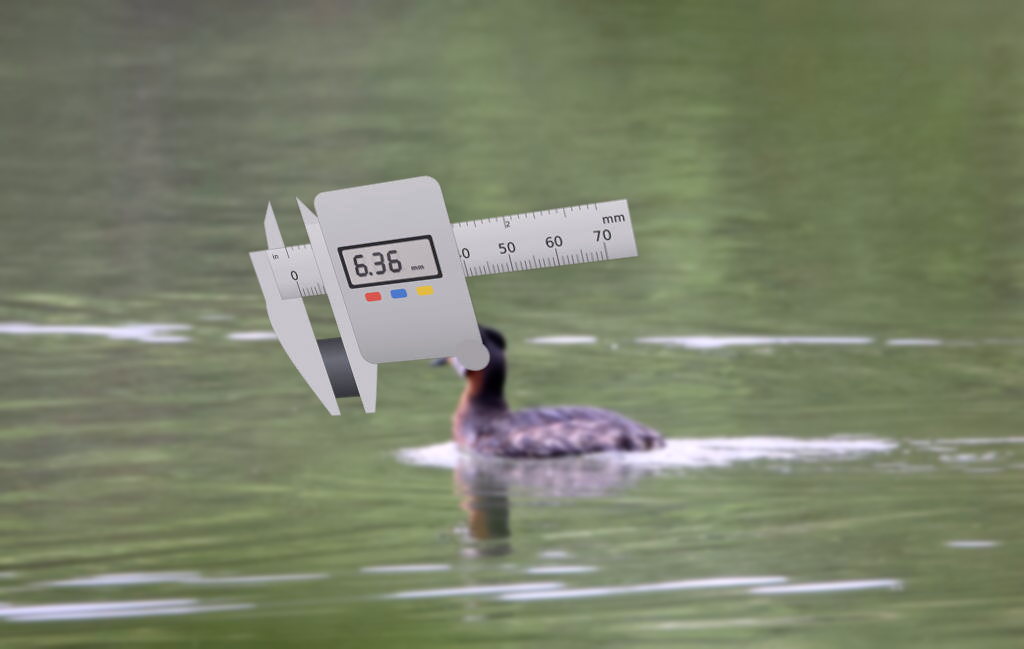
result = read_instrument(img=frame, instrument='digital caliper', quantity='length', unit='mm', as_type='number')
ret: 6.36 mm
